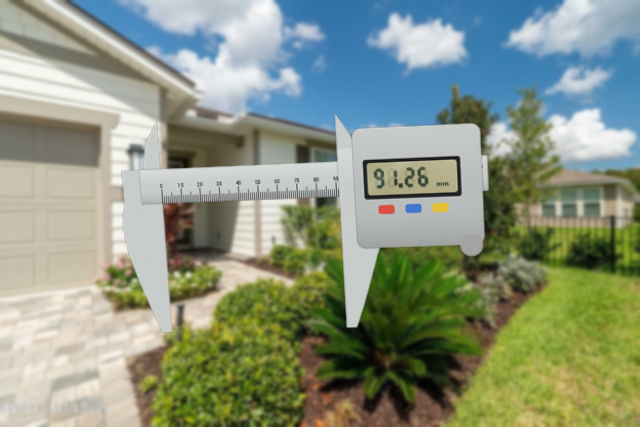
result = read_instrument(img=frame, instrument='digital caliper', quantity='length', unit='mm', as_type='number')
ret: 91.26 mm
